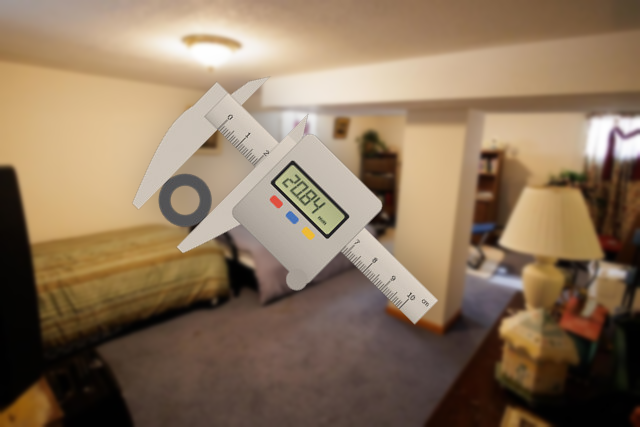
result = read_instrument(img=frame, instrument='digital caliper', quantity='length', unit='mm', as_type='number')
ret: 20.84 mm
